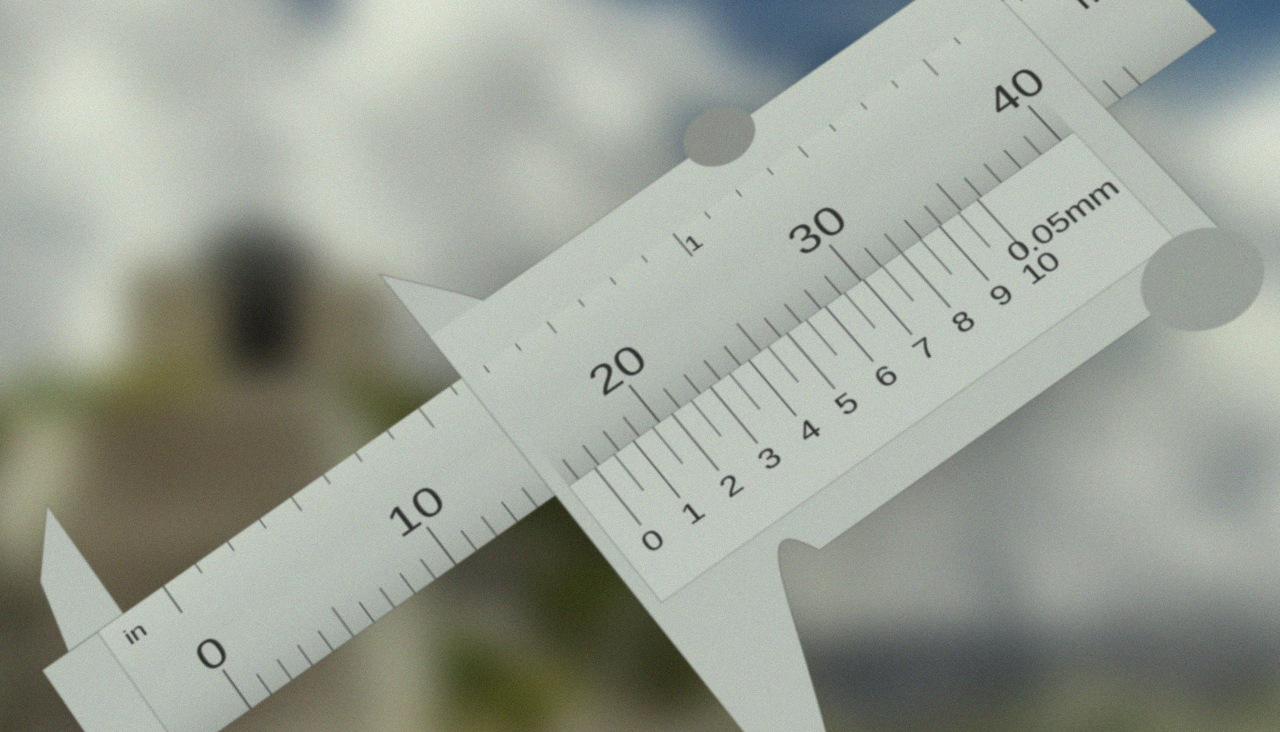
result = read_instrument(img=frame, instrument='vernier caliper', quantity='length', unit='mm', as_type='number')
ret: 16.8 mm
